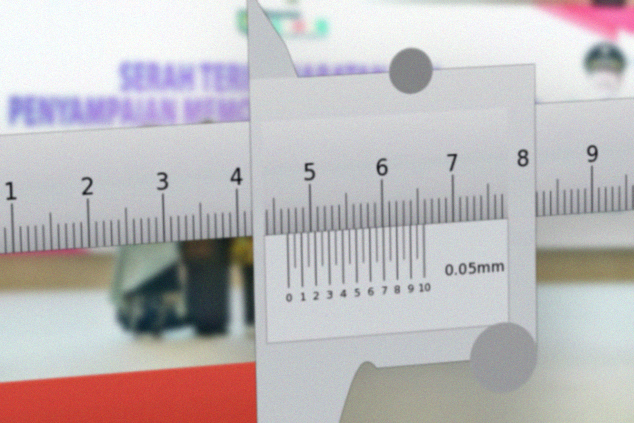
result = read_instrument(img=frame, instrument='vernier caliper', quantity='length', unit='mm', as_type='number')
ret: 46.8 mm
